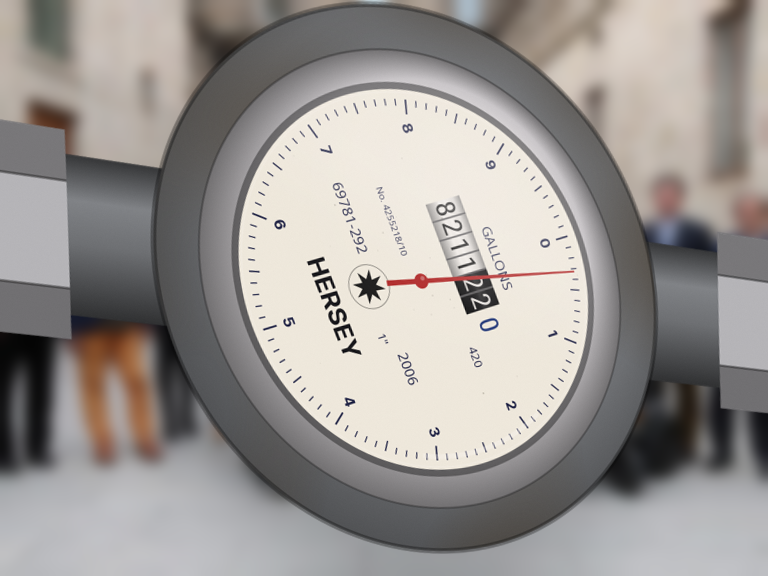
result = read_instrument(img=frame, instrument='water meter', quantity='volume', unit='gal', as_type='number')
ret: 8211220.3 gal
